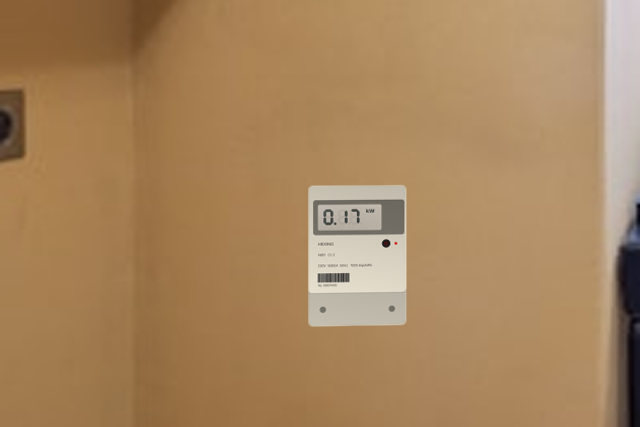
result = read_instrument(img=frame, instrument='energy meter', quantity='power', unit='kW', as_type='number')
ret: 0.17 kW
